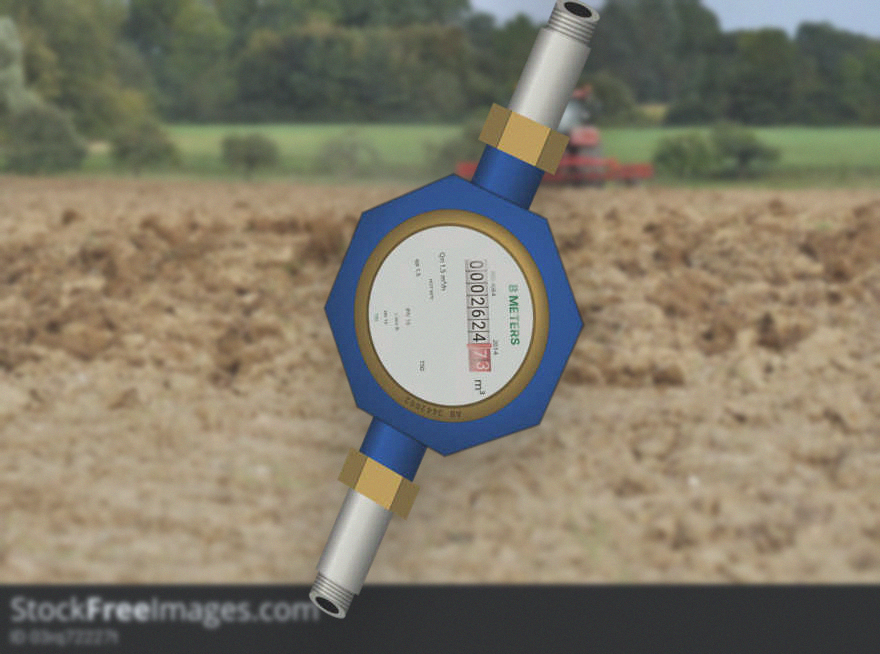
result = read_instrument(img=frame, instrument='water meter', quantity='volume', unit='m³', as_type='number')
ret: 2624.73 m³
